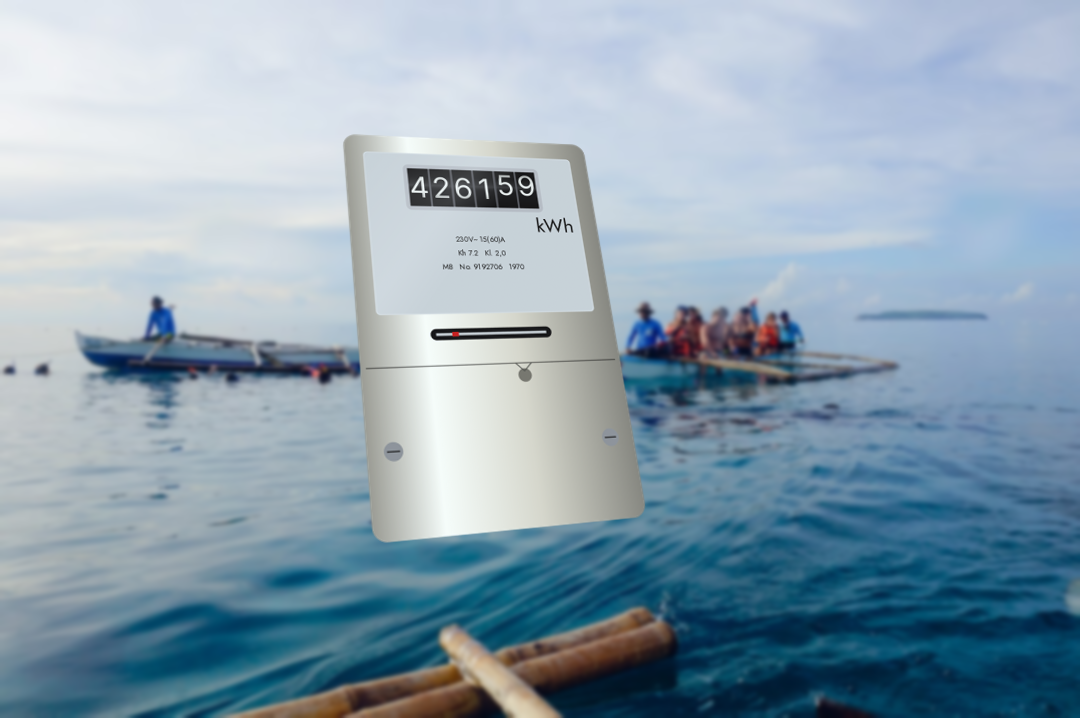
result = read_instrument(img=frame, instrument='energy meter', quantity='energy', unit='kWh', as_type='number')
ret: 426159 kWh
